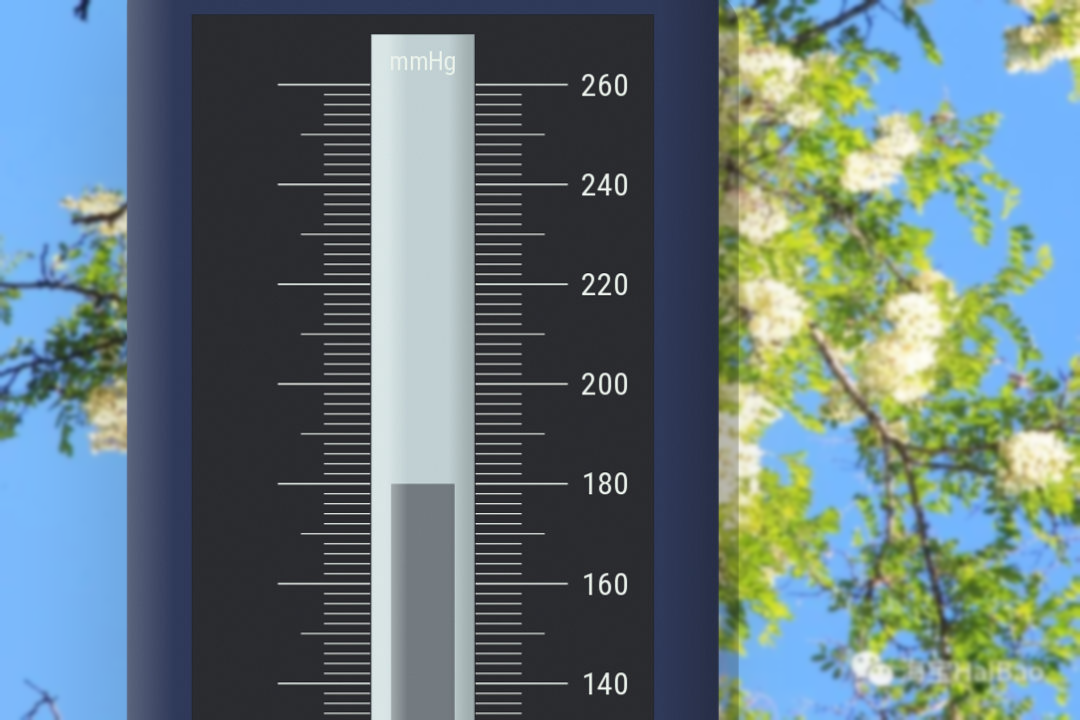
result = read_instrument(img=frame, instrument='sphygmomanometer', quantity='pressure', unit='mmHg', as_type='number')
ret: 180 mmHg
